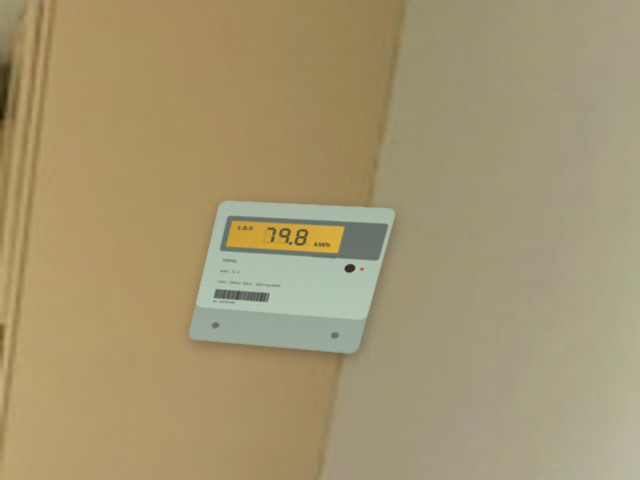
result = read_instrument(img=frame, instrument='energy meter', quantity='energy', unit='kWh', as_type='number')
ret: 79.8 kWh
